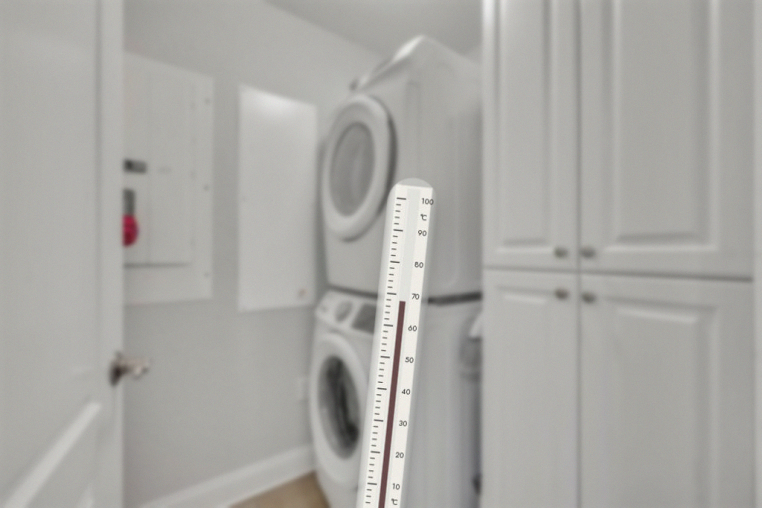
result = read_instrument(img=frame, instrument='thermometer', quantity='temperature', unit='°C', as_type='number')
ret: 68 °C
